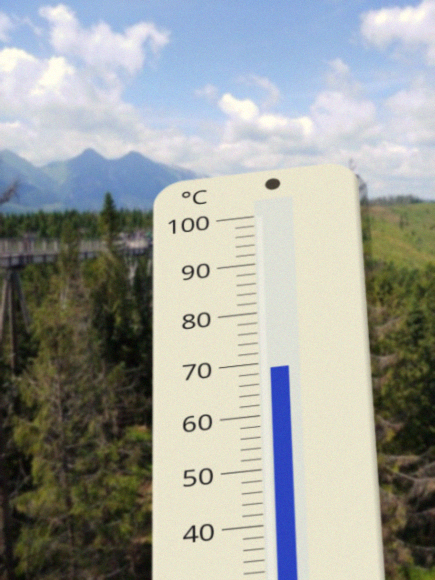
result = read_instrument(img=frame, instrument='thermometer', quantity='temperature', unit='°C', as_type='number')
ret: 69 °C
